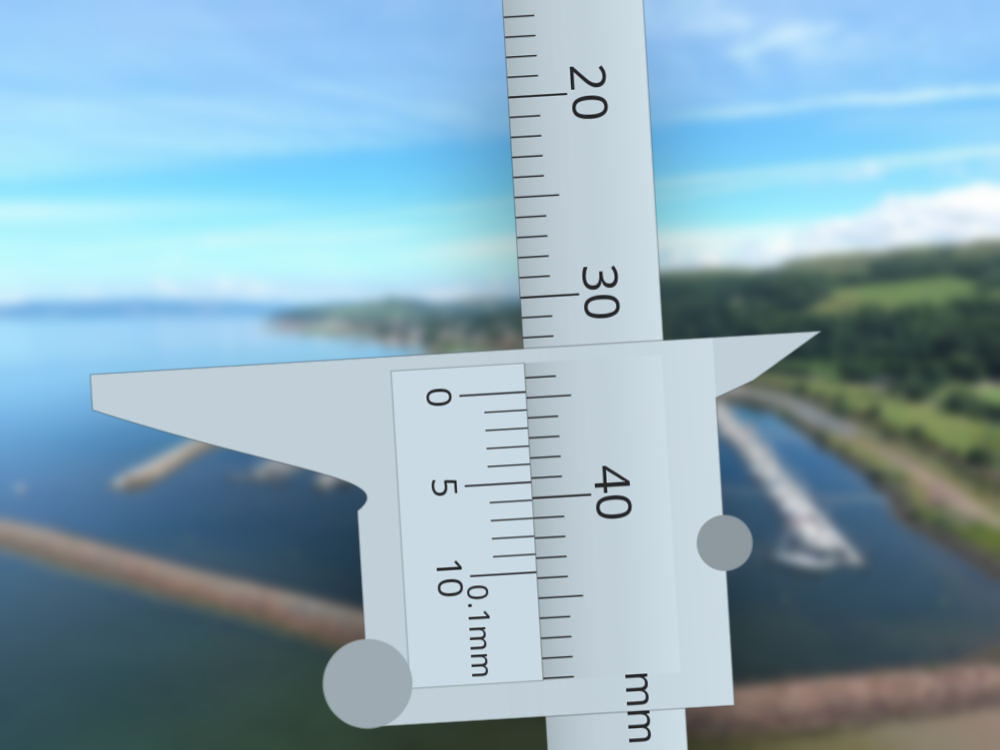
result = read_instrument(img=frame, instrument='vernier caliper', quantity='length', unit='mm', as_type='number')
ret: 34.7 mm
